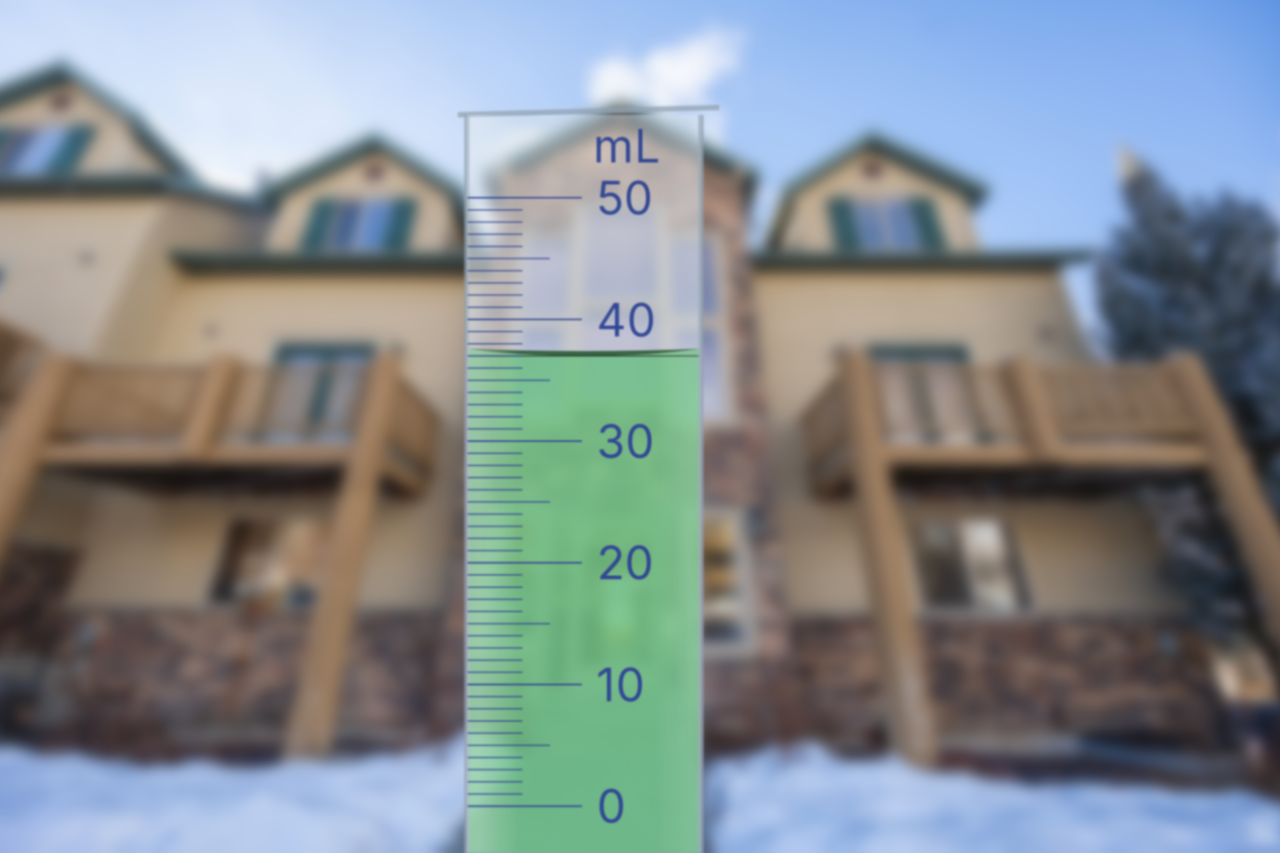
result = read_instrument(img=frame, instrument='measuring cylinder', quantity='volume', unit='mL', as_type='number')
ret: 37 mL
